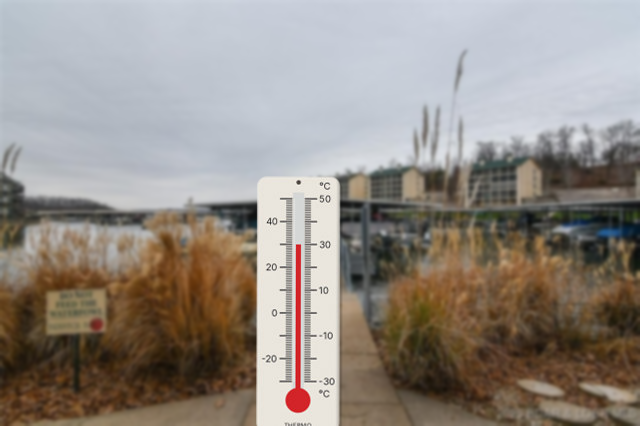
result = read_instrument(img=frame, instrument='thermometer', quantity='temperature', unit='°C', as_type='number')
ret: 30 °C
